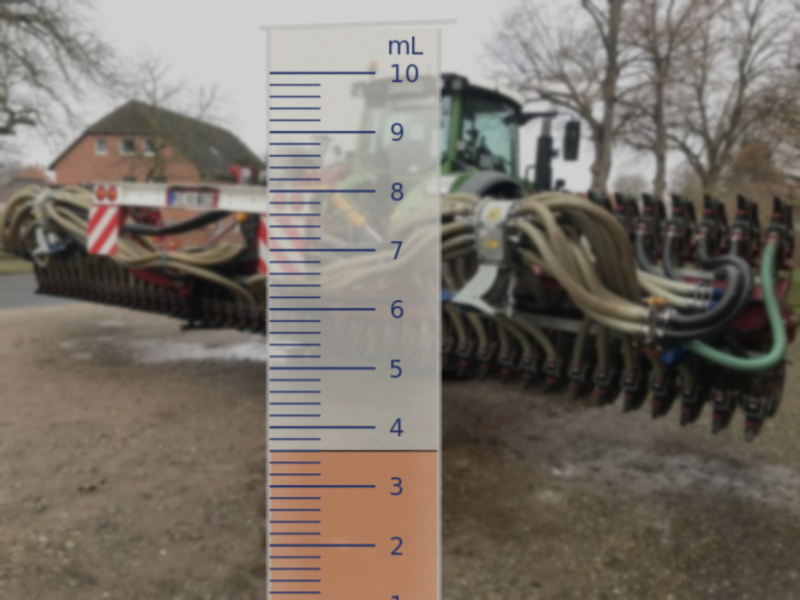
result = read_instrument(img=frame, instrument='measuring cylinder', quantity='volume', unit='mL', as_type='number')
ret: 3.6 mL
